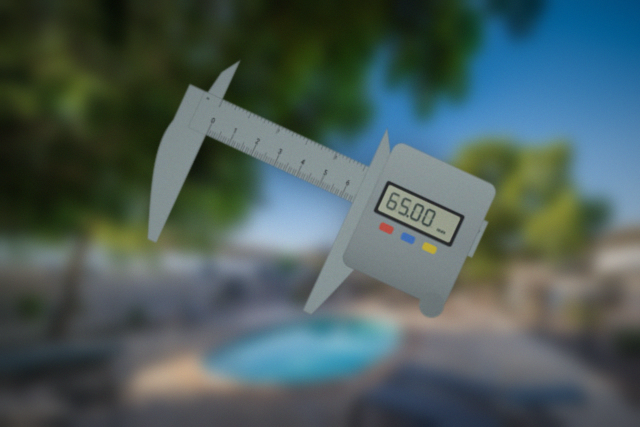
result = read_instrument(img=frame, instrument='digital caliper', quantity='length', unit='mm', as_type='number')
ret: 65.00 mm
